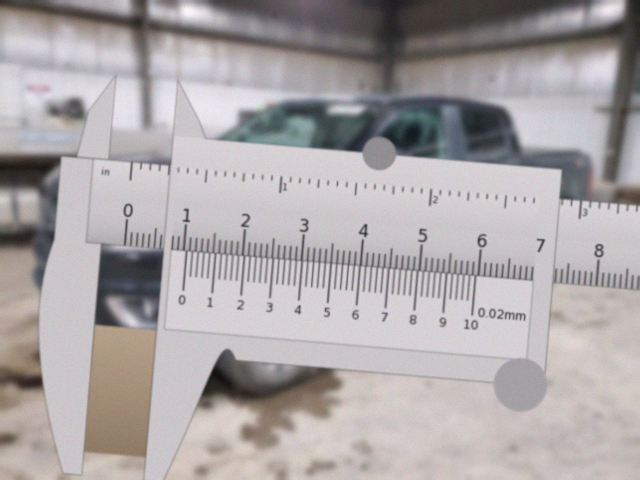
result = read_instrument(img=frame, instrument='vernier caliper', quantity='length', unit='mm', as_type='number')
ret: 10.5 mm
